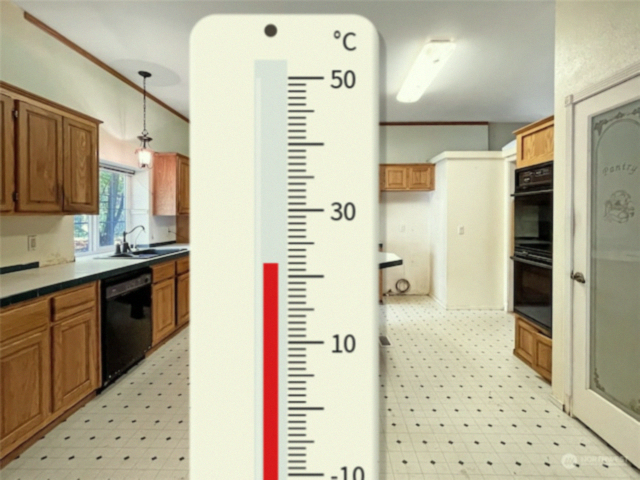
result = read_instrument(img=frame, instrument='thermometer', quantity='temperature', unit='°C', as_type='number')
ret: 22 °C
